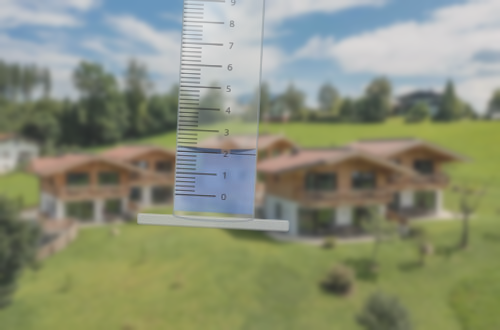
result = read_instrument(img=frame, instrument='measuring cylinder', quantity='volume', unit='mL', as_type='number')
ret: 2 mL
